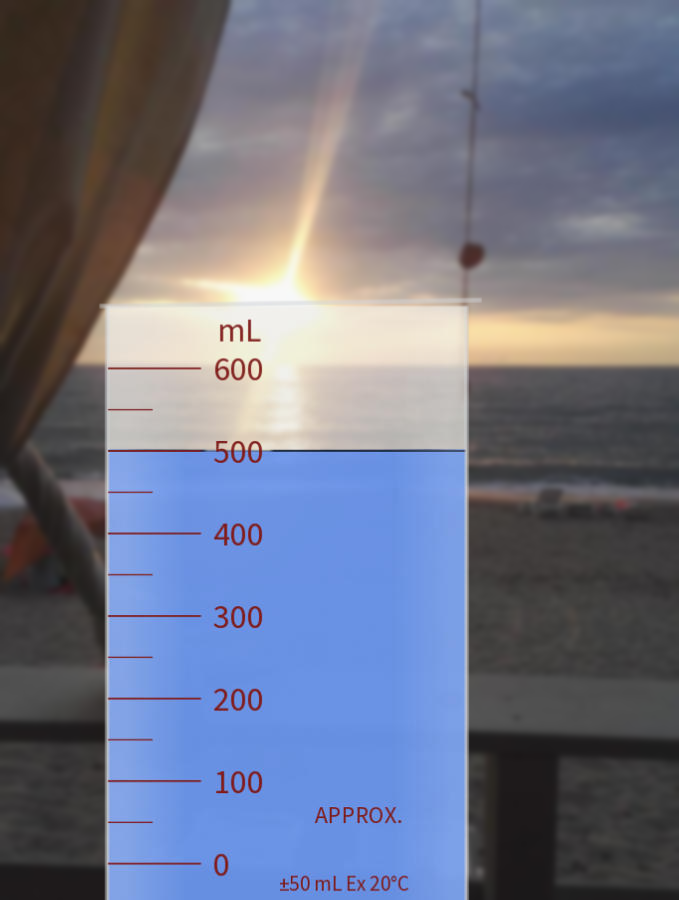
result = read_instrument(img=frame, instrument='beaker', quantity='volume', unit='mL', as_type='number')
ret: 500 mL
